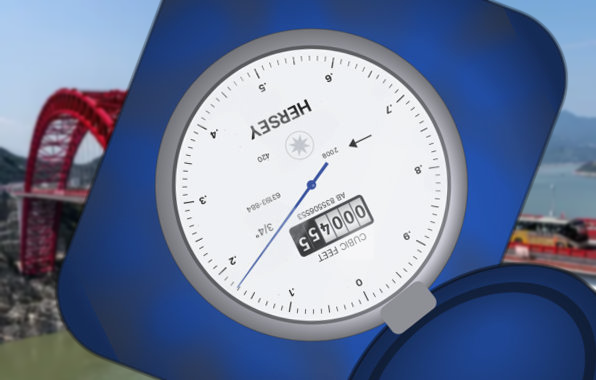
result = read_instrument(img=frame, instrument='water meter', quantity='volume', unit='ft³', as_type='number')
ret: 455.17 ft³
